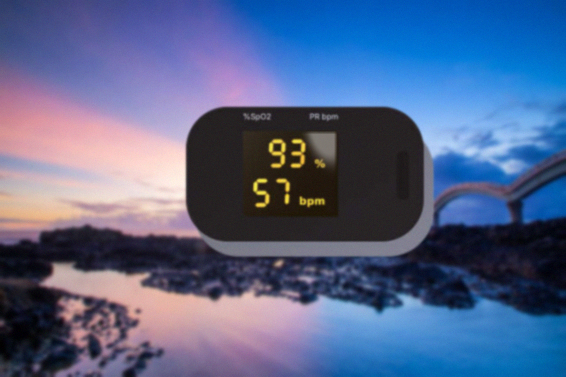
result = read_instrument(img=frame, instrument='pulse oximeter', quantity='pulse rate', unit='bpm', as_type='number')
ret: 57 bpm
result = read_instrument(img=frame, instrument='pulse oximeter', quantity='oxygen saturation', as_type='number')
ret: 93 %
